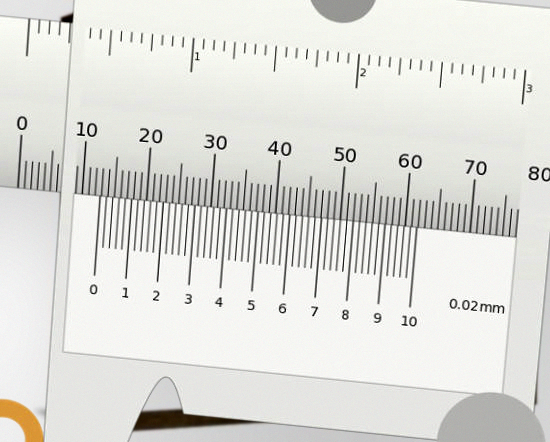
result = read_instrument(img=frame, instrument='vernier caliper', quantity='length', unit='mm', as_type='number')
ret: 12.8 mm
